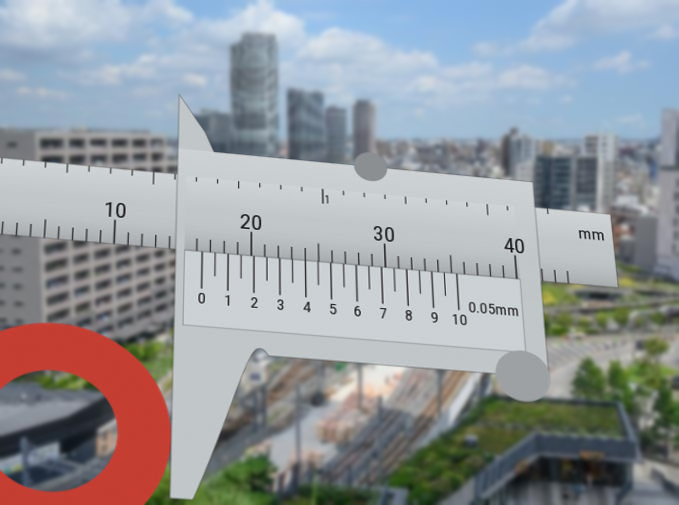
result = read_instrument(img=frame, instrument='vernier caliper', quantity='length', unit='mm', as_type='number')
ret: 16.4 mm
